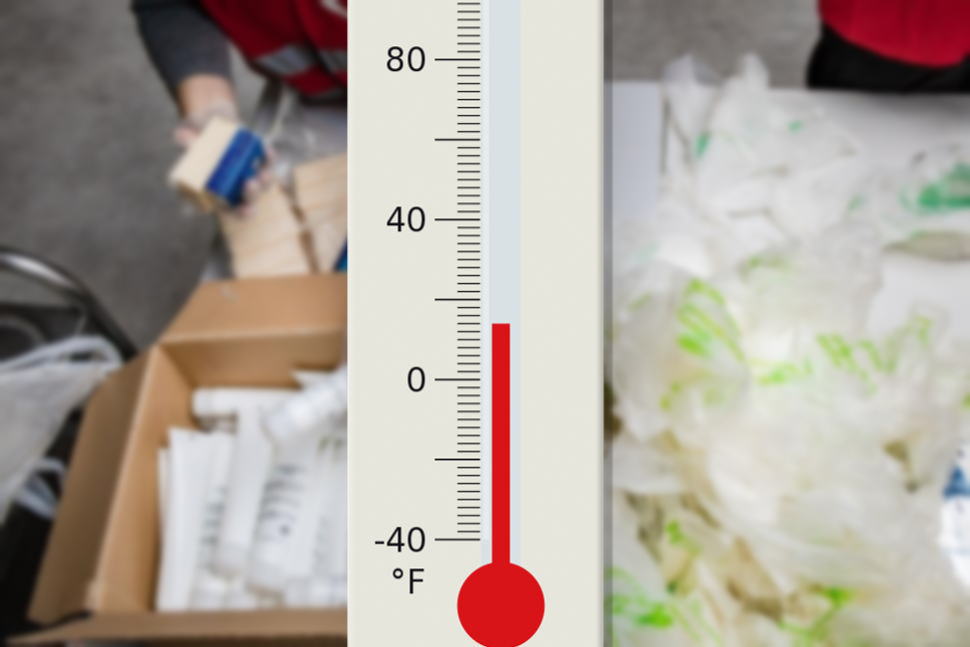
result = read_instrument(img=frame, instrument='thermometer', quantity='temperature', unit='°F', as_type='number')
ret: 14 °F
